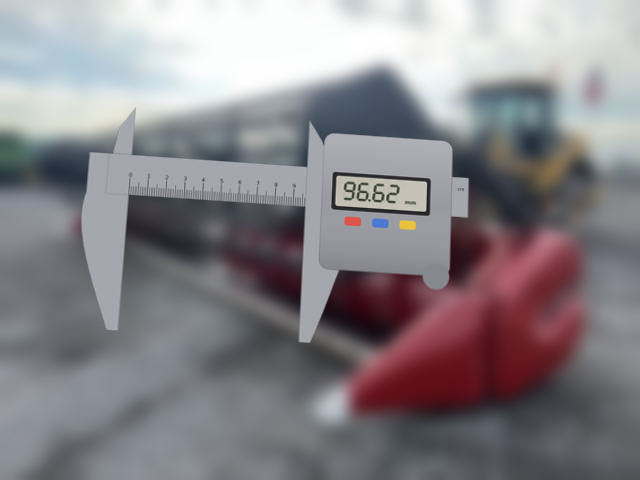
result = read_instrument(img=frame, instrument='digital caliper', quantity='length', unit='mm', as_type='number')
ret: 96.62 mm
